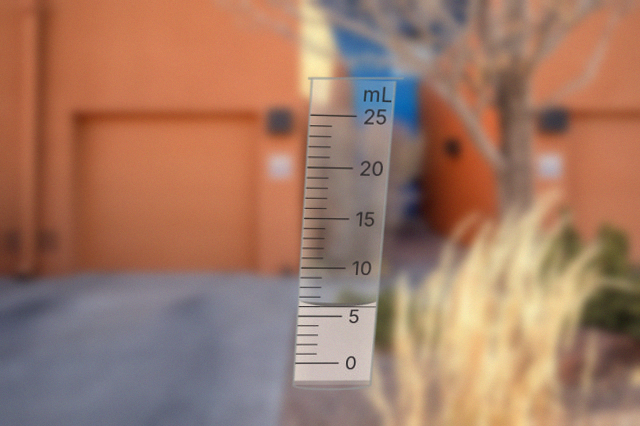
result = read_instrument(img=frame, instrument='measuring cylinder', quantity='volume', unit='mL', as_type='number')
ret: 6 mL
